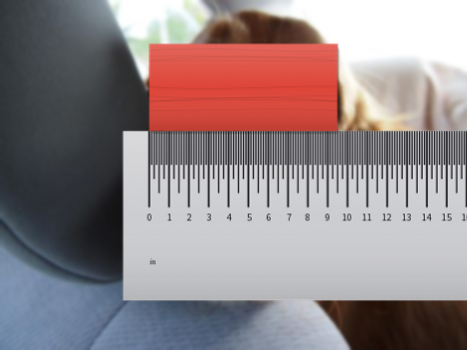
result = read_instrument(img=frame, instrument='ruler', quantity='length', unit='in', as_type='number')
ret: 9.5 in
